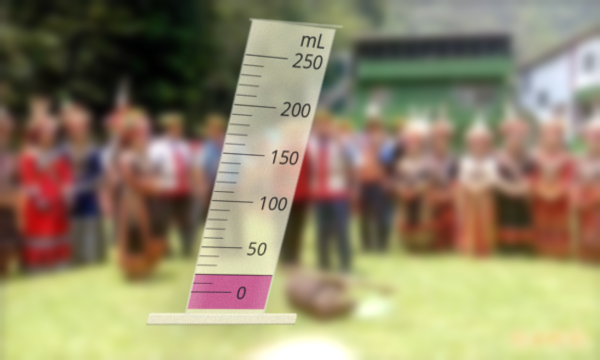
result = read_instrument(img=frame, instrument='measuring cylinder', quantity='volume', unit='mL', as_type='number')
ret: 20 mL
